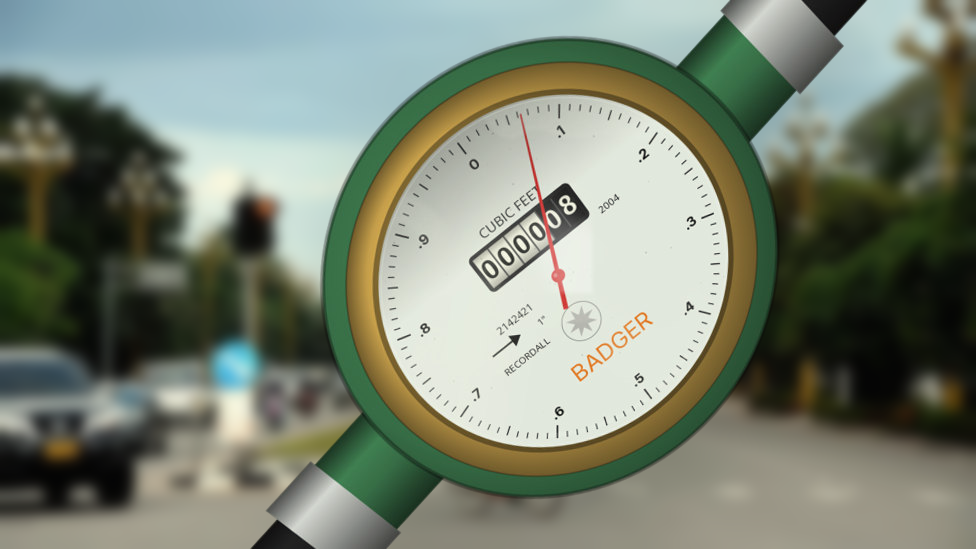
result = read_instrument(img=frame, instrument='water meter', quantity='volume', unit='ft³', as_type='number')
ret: 8.06 ft³
